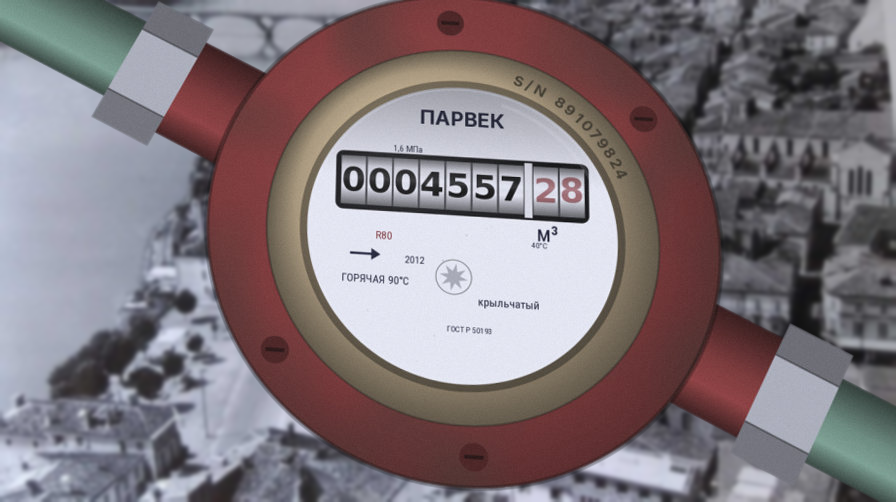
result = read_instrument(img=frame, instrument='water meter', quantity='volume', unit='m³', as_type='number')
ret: 4557.28 m³
